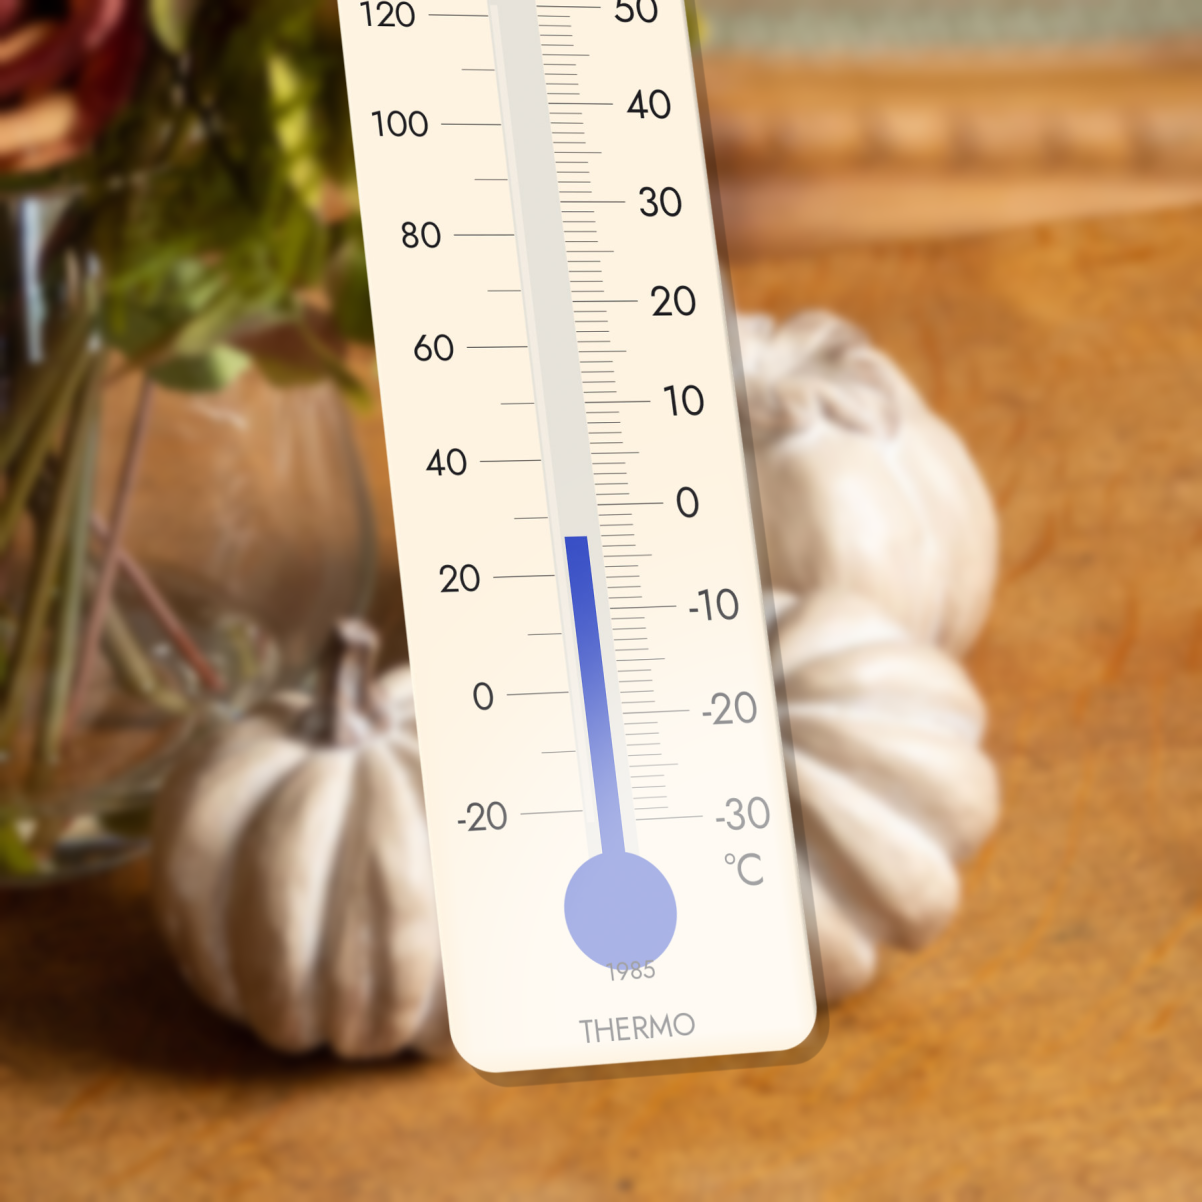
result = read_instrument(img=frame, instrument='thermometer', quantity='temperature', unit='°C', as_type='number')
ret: -3 °C
